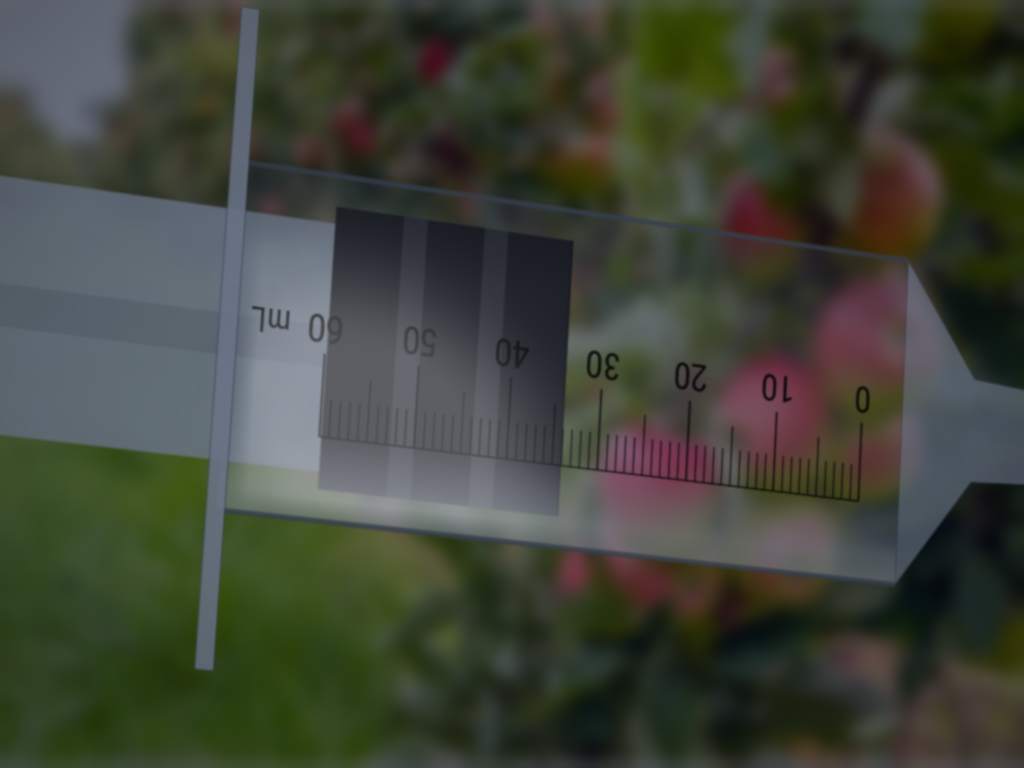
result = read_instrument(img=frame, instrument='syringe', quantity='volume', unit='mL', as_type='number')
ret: 34 mL
